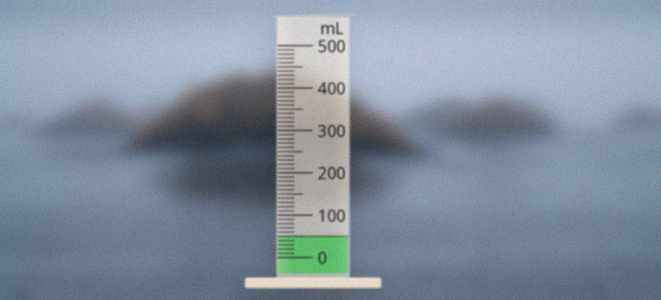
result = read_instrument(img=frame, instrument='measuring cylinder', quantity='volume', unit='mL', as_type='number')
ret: 50 mL
